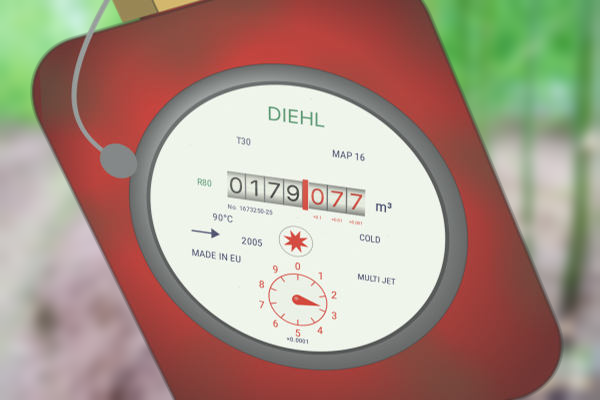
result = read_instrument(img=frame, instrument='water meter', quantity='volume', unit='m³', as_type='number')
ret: 179.0772 m³
